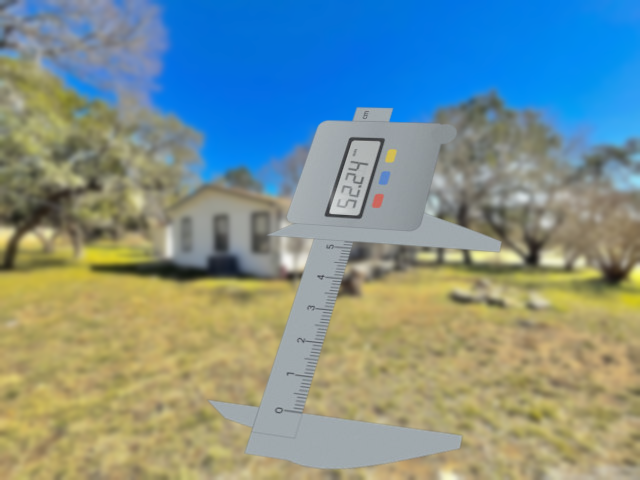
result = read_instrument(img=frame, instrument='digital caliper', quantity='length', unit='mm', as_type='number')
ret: 52.24 mm
